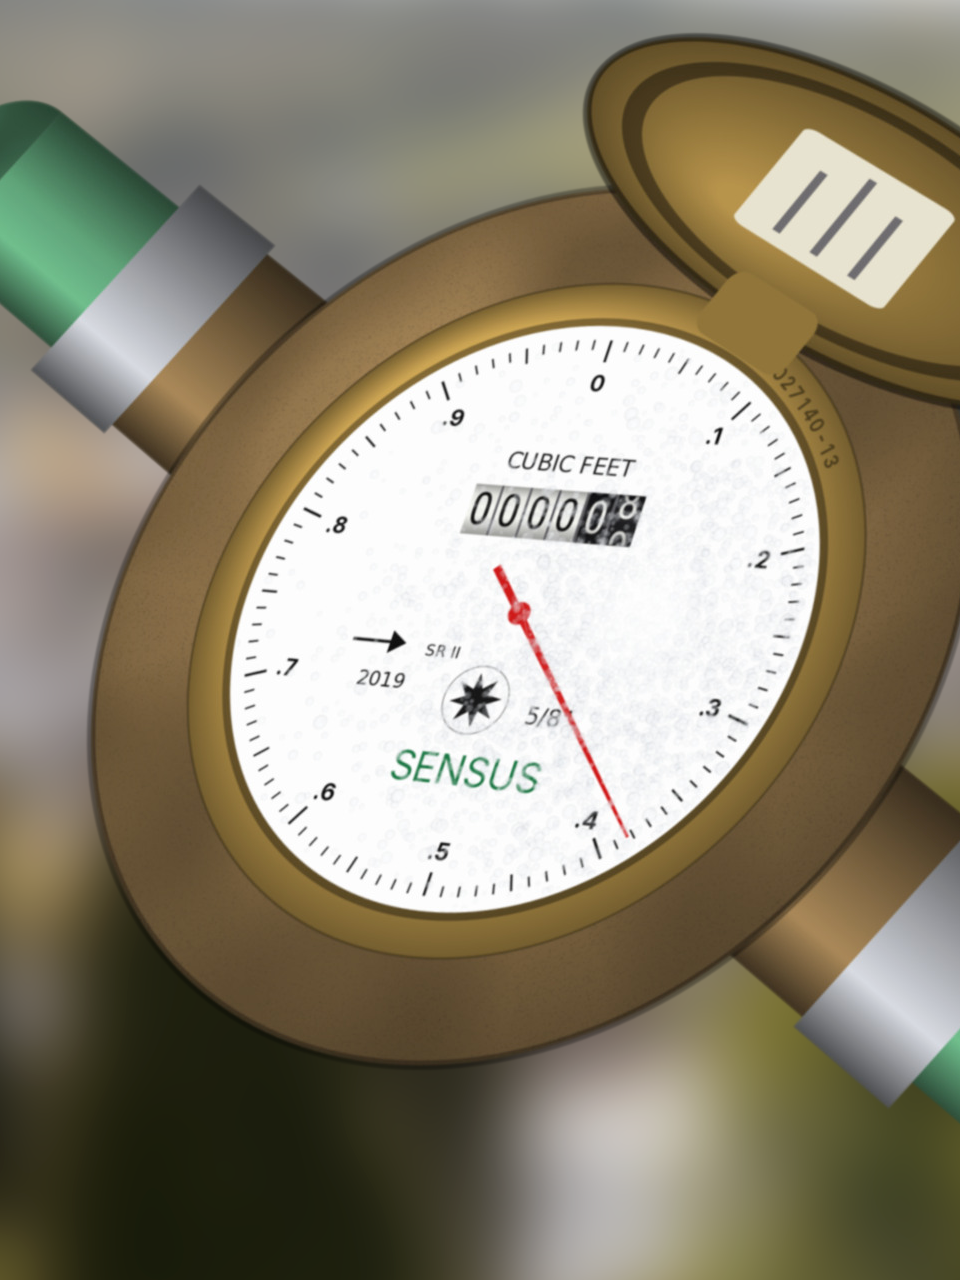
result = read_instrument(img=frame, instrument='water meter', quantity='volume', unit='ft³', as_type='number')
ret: 8.38 ft³
